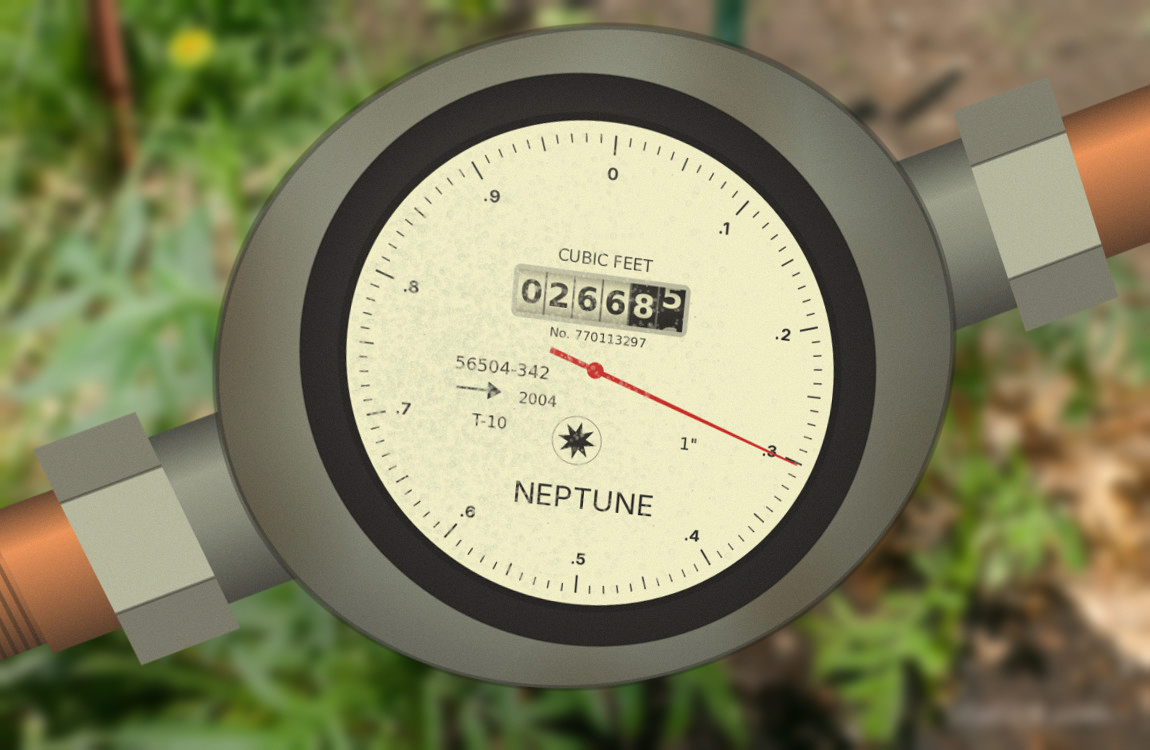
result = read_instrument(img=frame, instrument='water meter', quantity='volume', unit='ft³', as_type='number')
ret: 26685.30 ft³
